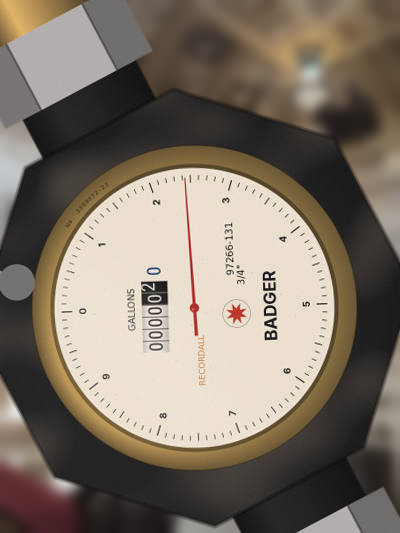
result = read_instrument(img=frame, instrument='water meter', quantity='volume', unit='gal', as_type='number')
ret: 22.4 gal
